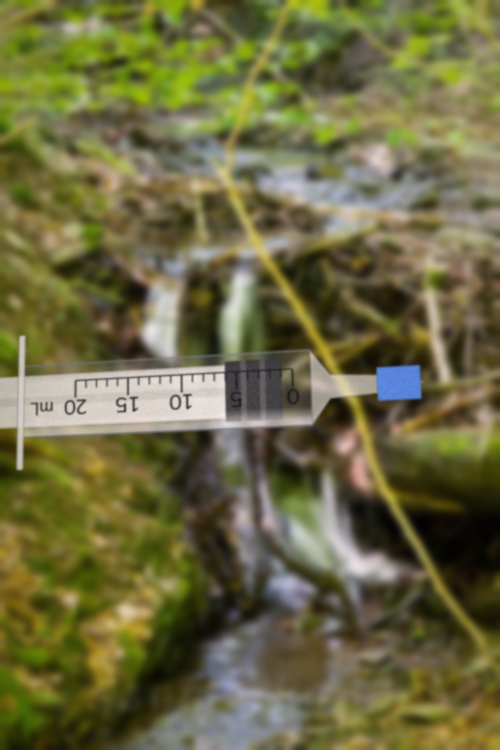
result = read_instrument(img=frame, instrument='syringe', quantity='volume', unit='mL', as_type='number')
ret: 1 mL
